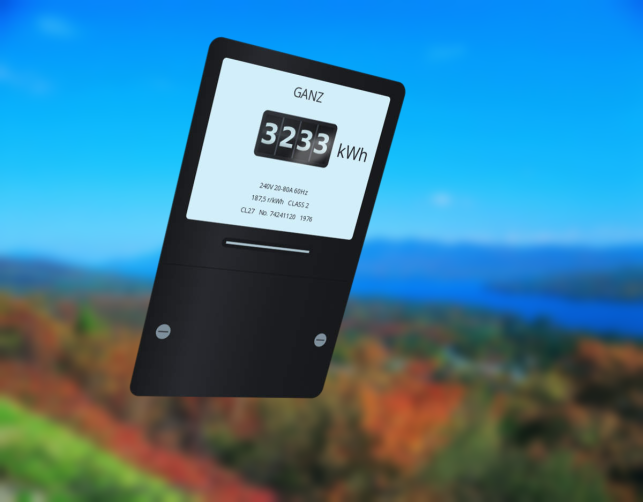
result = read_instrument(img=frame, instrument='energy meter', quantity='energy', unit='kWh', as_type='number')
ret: 3233 kWh
